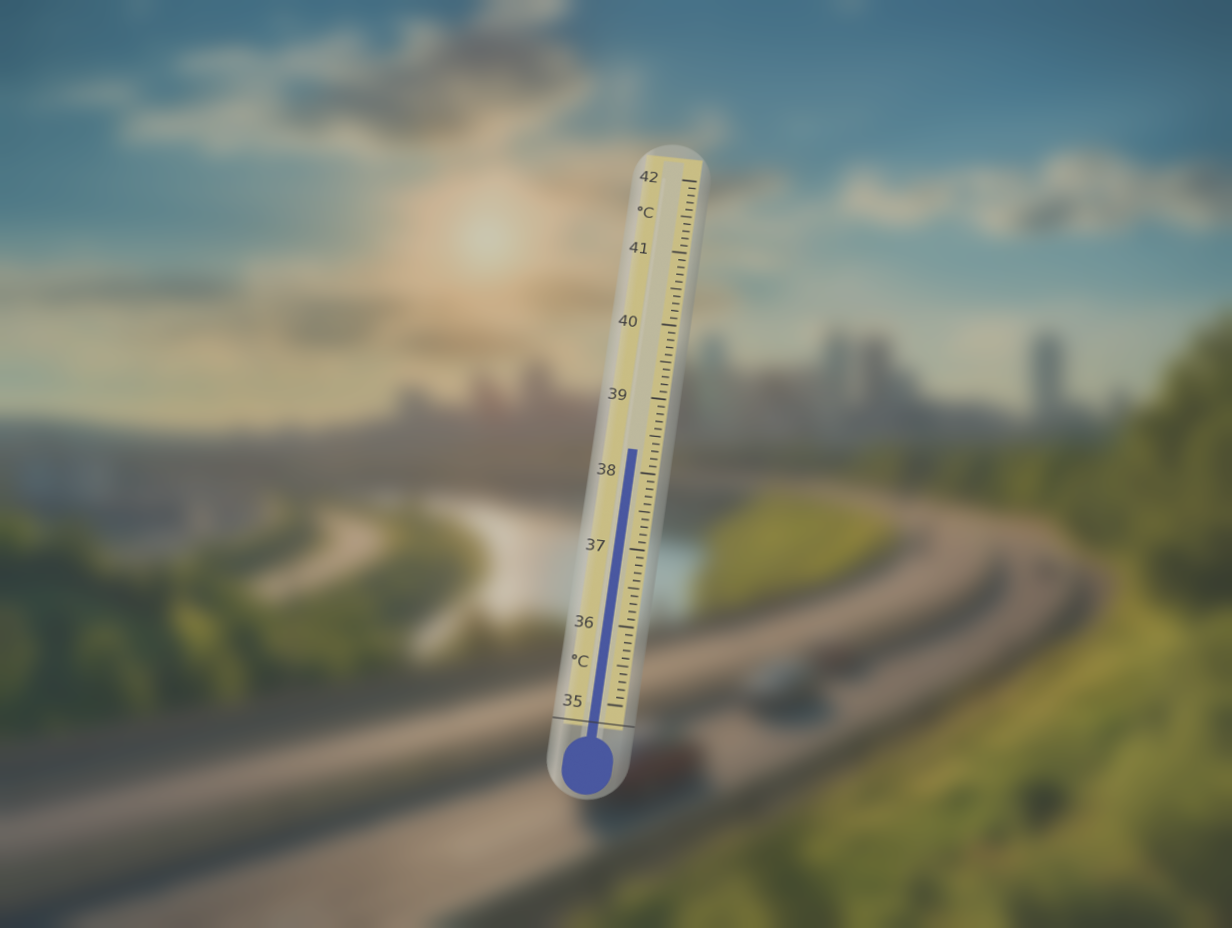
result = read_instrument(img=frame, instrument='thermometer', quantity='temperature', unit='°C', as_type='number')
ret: 38.3 °C
